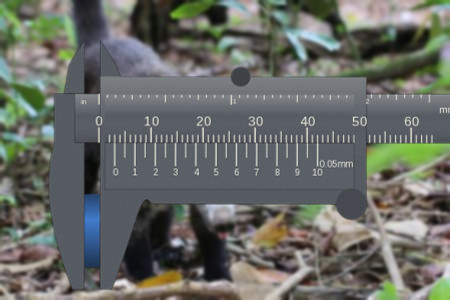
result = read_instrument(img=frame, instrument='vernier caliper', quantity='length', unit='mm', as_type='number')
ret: 3.0 mm
